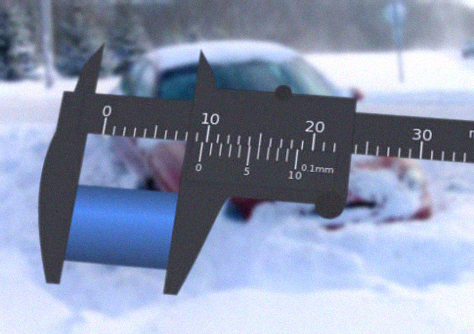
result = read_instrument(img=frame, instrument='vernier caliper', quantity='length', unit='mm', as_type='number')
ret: 9.6 mm
